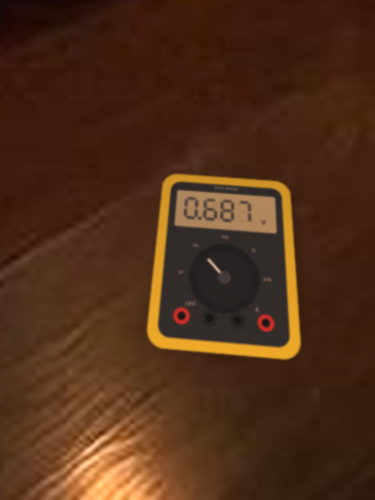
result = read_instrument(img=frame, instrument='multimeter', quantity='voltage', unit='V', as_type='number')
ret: 0.687 V
